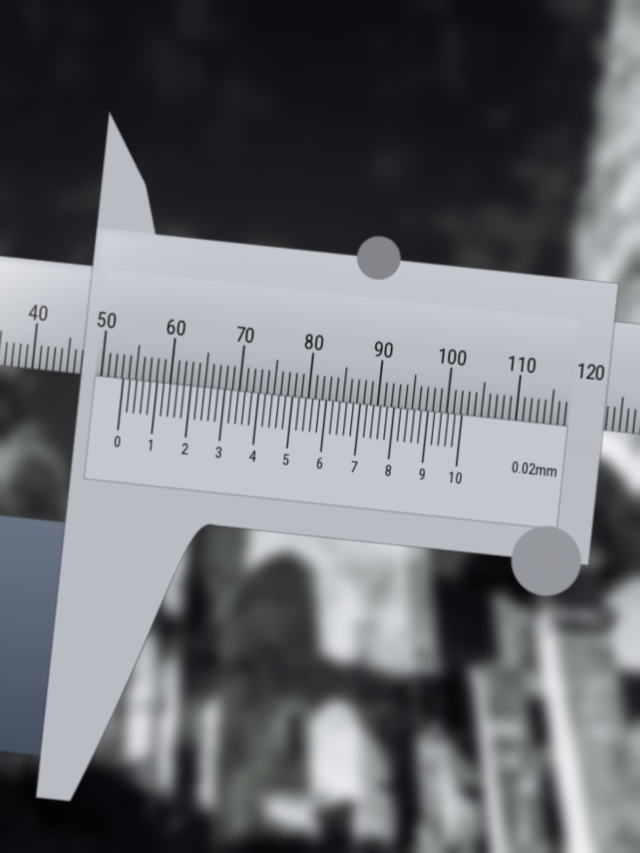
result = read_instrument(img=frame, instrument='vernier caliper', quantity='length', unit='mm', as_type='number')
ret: 53.2 mm
